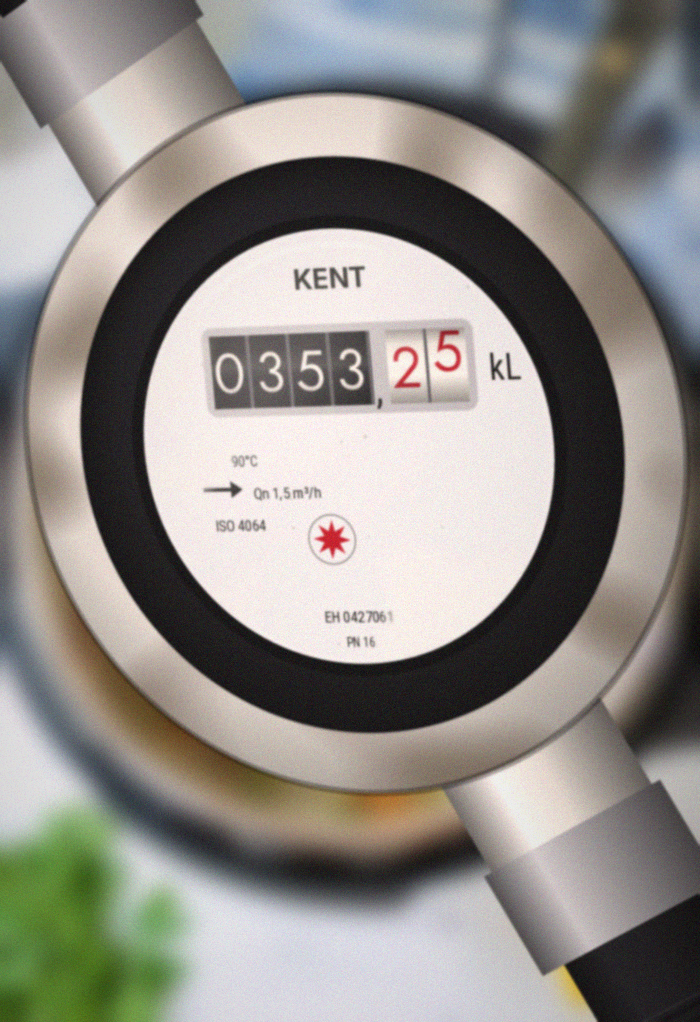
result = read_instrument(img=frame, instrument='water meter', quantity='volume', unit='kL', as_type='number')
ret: 353.25 kL
